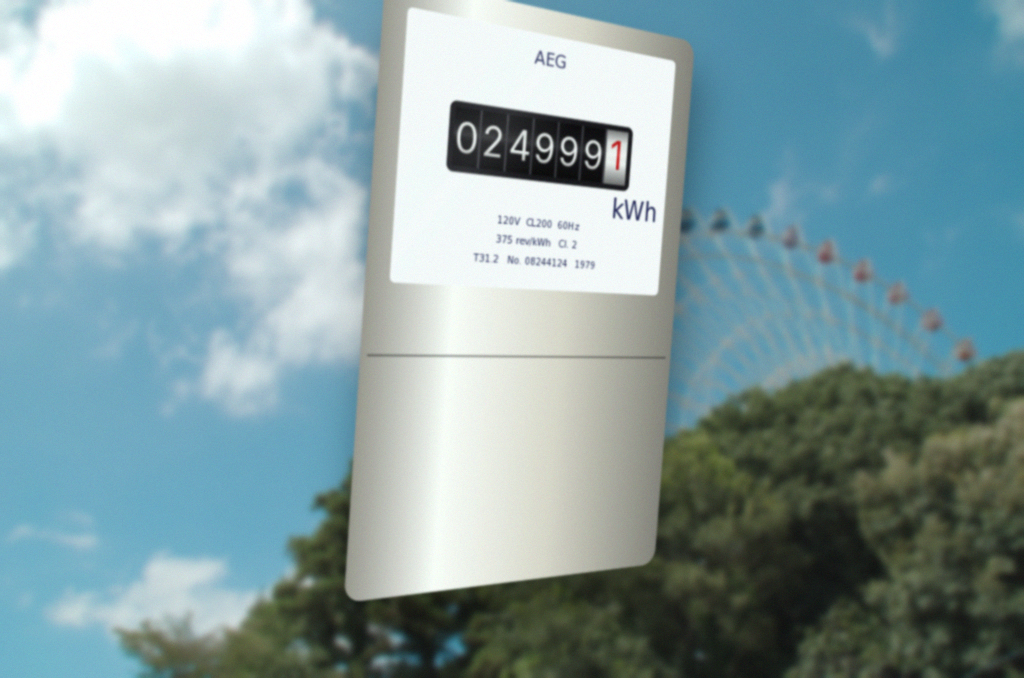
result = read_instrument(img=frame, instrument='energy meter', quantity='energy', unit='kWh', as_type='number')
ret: 24999.1 kWh
